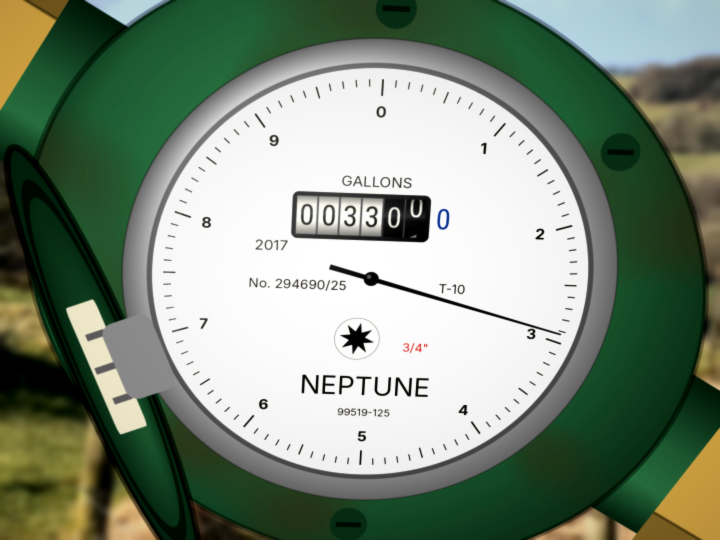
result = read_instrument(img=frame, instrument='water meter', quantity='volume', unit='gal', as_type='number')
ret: 33002.9 gal
